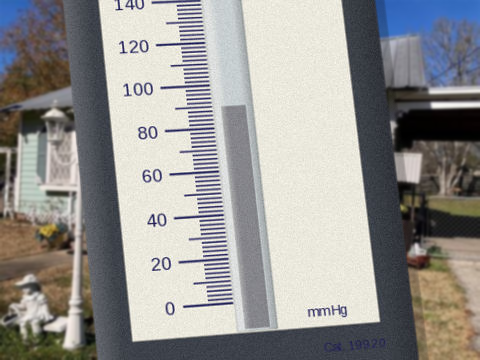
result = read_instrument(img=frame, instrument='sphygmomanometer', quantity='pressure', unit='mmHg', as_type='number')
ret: 90 mmHg
